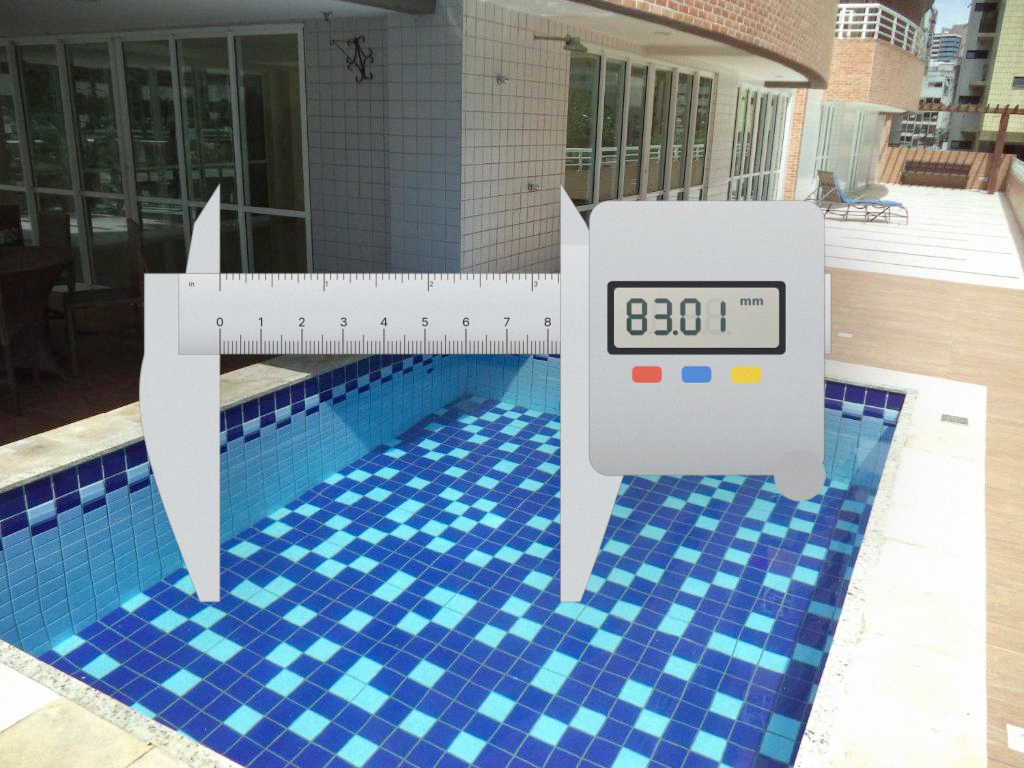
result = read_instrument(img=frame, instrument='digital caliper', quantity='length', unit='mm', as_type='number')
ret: 83.01 mm
